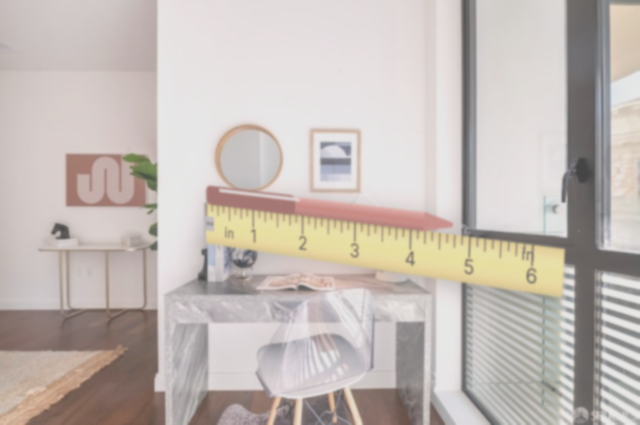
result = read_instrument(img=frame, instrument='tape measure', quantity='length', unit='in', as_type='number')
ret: 4.875 in
